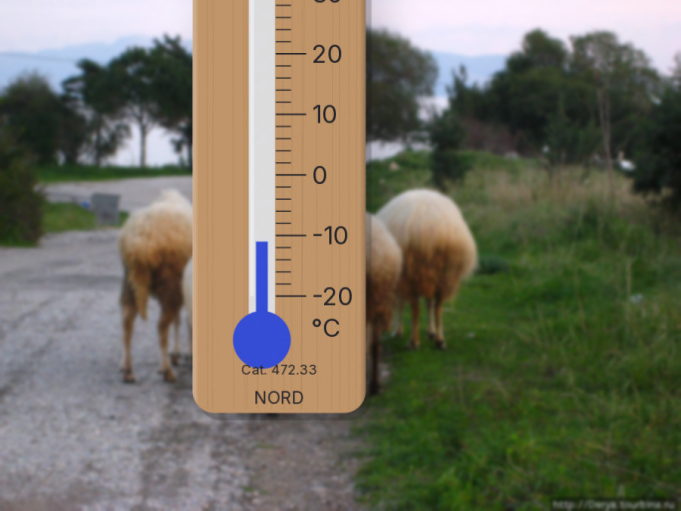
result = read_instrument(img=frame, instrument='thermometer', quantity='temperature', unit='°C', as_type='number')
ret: -11 °C
